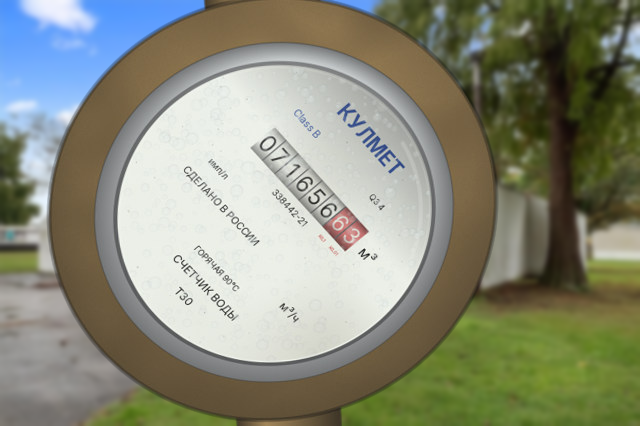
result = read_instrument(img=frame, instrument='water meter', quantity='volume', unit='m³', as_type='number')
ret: 71656.63 m³
